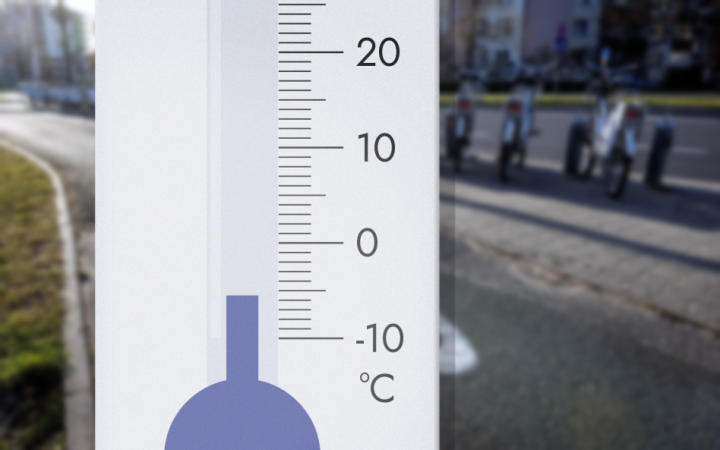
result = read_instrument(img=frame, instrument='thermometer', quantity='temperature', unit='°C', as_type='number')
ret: -5.5 °C
